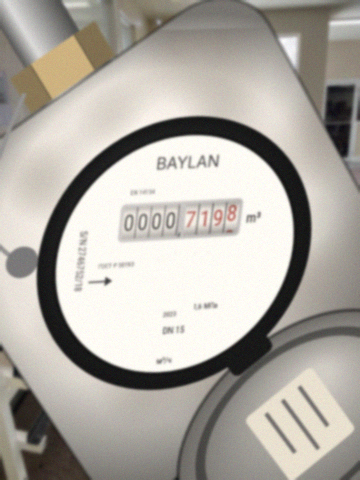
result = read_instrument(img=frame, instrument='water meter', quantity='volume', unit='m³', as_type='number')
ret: 0.7198 m³
